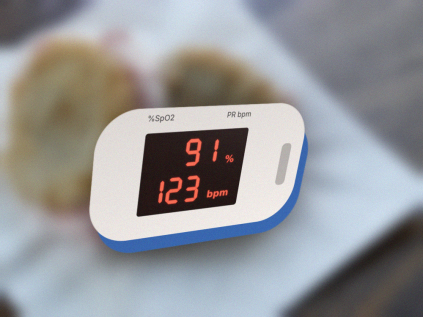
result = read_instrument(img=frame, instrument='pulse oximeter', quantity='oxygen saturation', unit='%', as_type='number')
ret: 91 %
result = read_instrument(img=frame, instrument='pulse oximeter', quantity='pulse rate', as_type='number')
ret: 123 bpm
